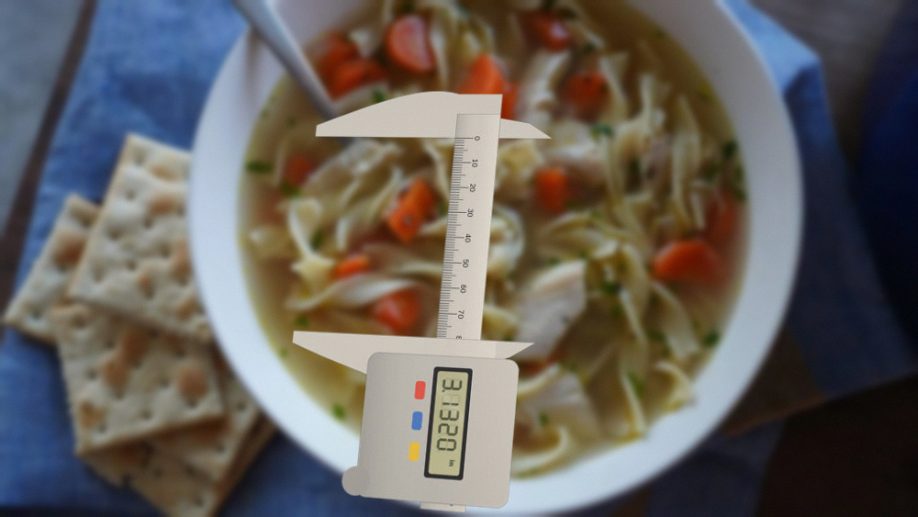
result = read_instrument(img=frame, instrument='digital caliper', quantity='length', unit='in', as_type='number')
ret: 3.1320 in
